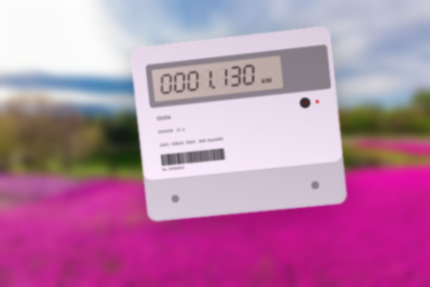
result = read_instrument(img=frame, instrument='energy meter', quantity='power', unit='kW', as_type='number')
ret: 1.130 kW
